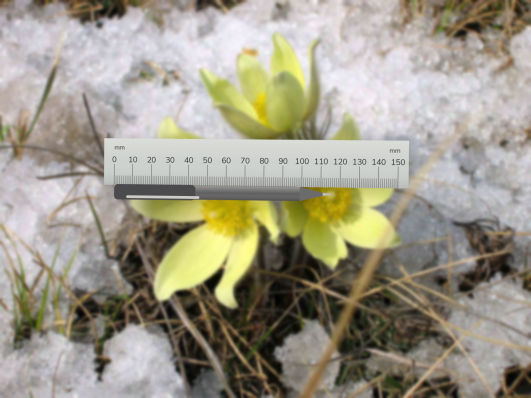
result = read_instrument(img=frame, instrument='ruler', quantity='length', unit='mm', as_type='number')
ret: 115 mm
